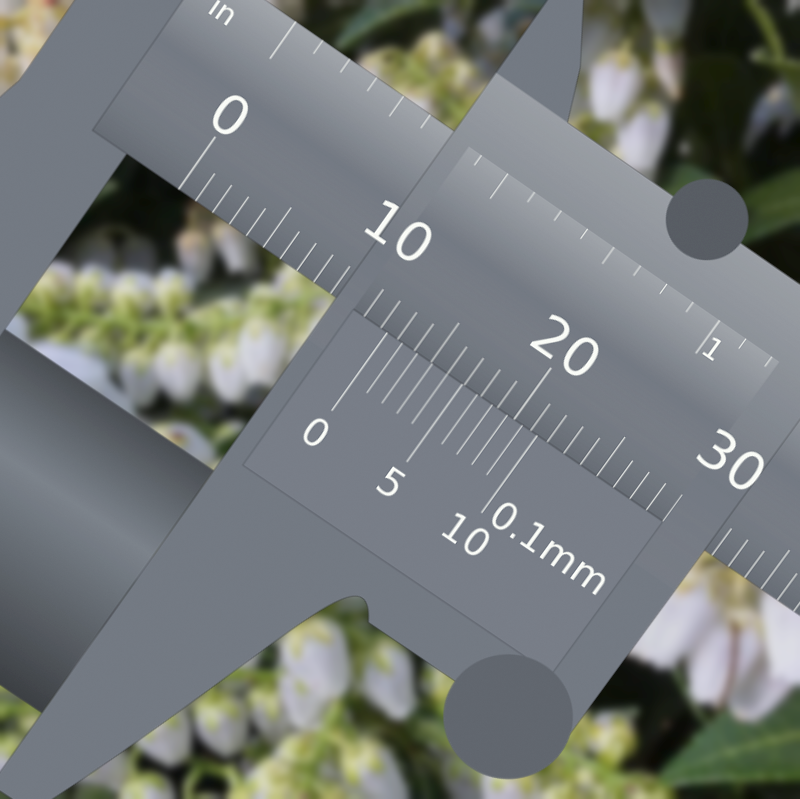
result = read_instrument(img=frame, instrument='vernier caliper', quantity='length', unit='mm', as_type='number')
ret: 12.4 mm
